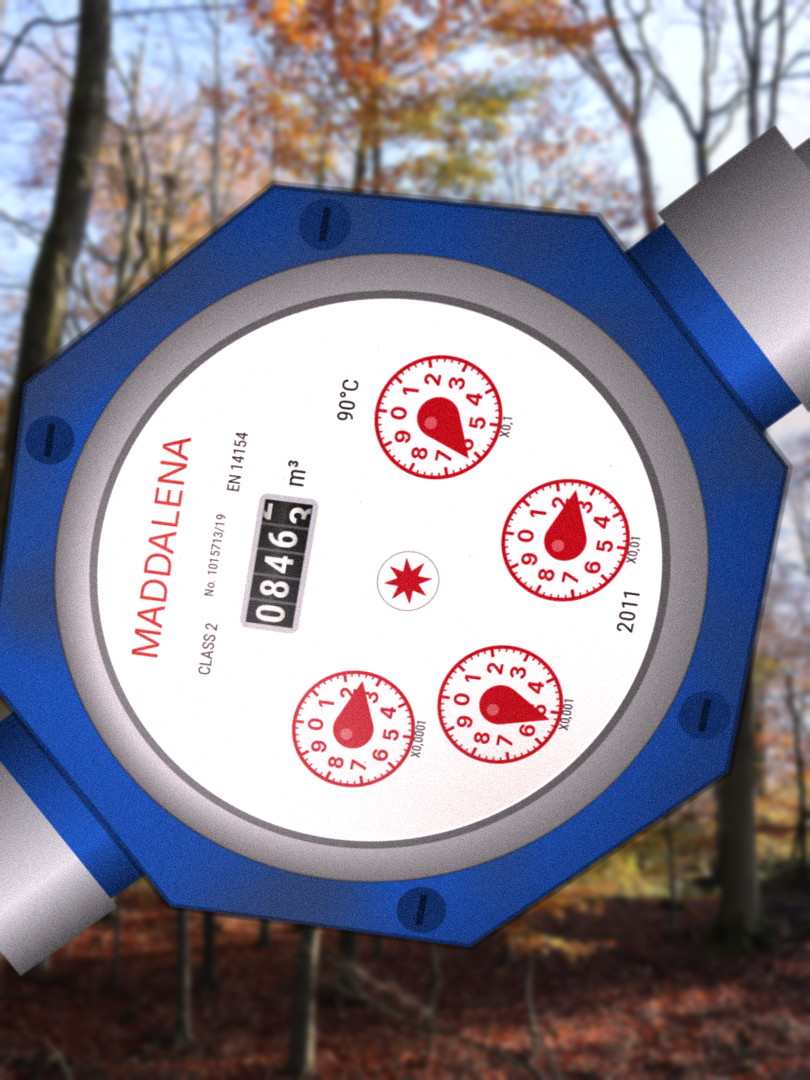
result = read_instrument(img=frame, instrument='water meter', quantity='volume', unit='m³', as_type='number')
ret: 8462.6252 m³
